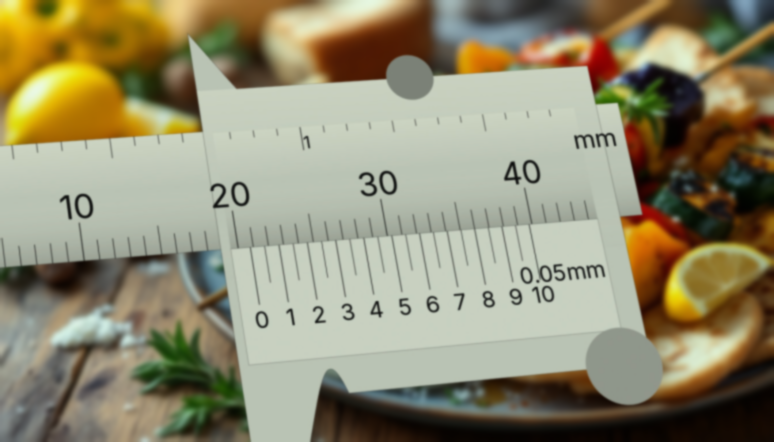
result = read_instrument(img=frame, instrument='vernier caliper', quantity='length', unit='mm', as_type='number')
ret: 20.8 mm
